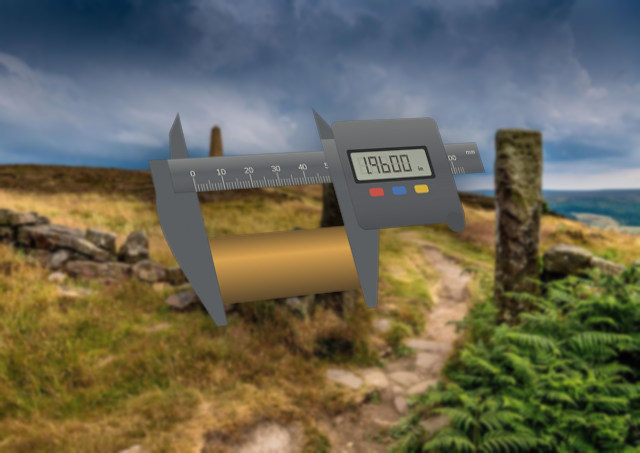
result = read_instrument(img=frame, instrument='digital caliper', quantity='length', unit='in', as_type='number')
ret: 1.9600 in
